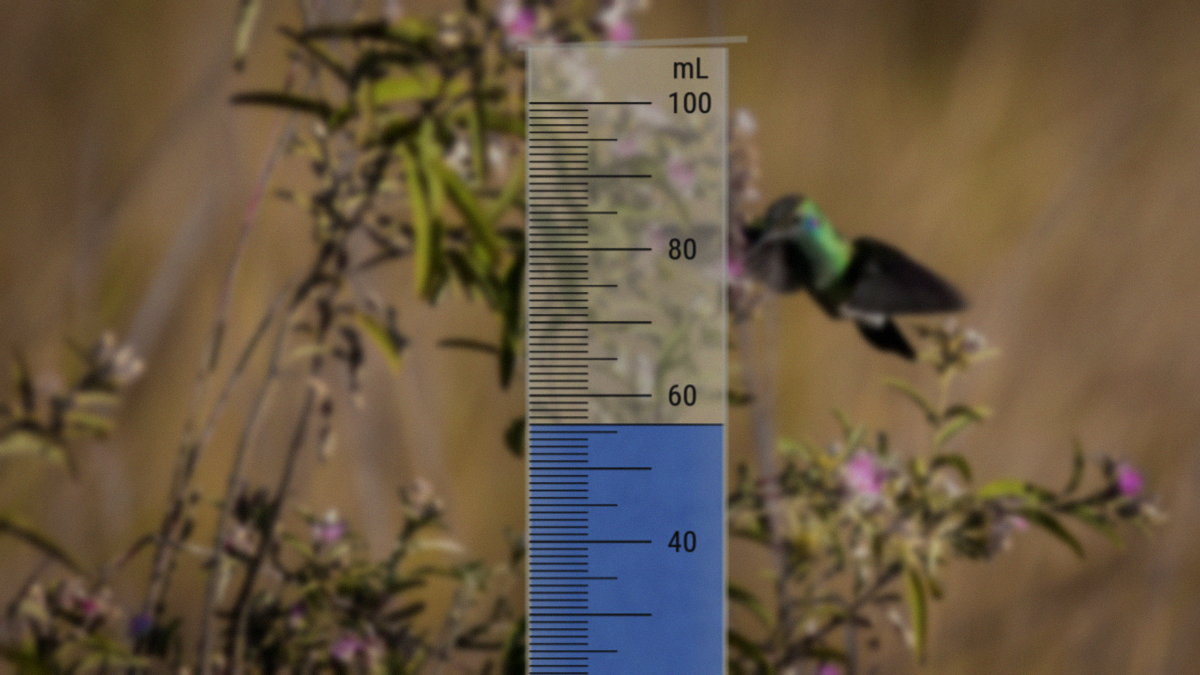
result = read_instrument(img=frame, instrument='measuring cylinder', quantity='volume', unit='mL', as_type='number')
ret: 56 mL
